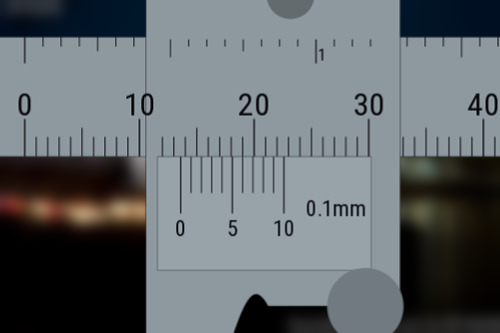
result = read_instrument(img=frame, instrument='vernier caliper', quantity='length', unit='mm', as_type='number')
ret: 13.6 mm
